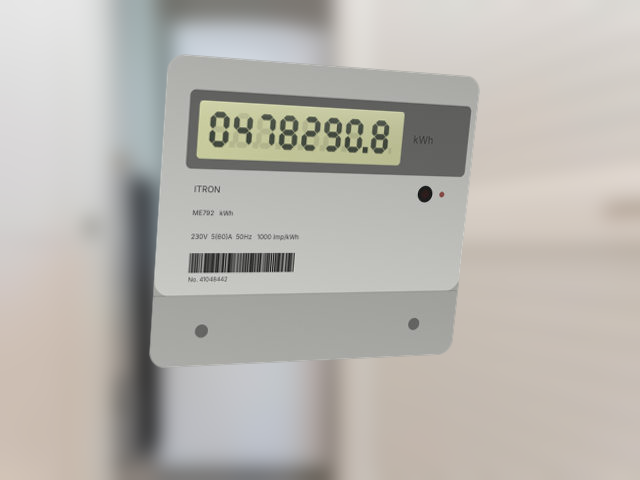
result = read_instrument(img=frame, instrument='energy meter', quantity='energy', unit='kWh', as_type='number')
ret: 478290.8 kWh
